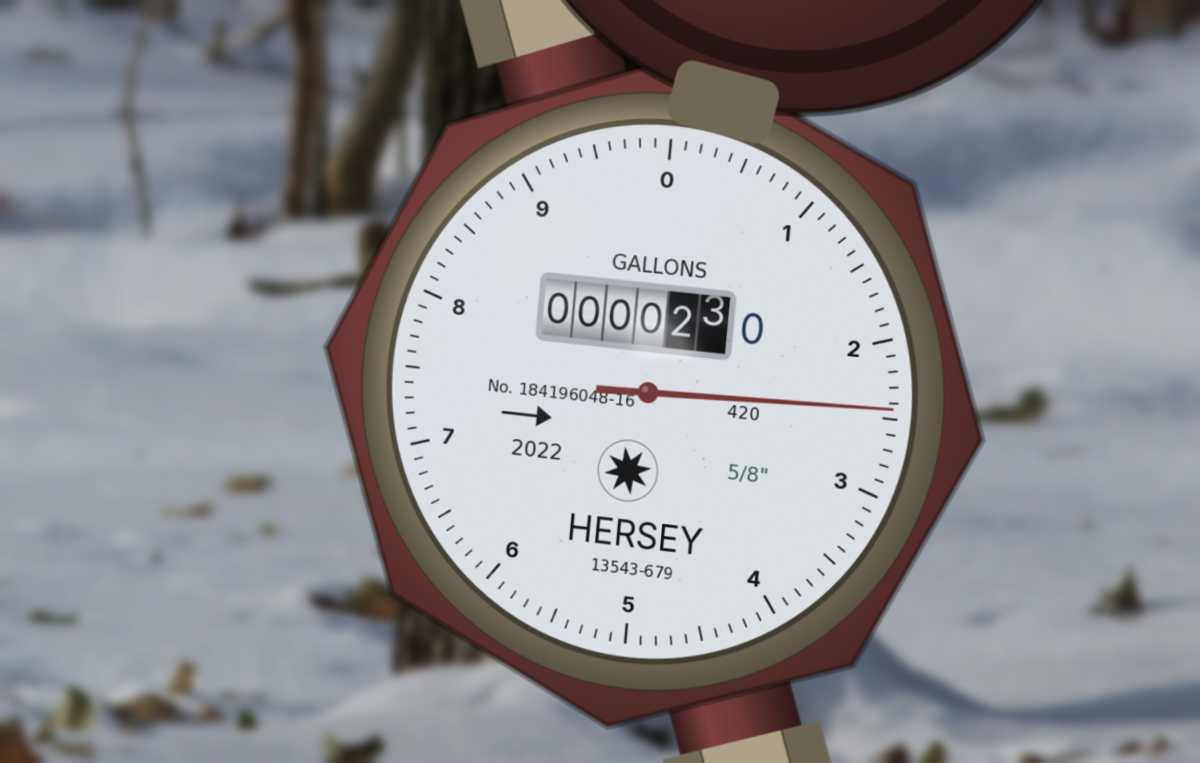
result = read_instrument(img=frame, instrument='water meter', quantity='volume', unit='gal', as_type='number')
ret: 232.4 gal
